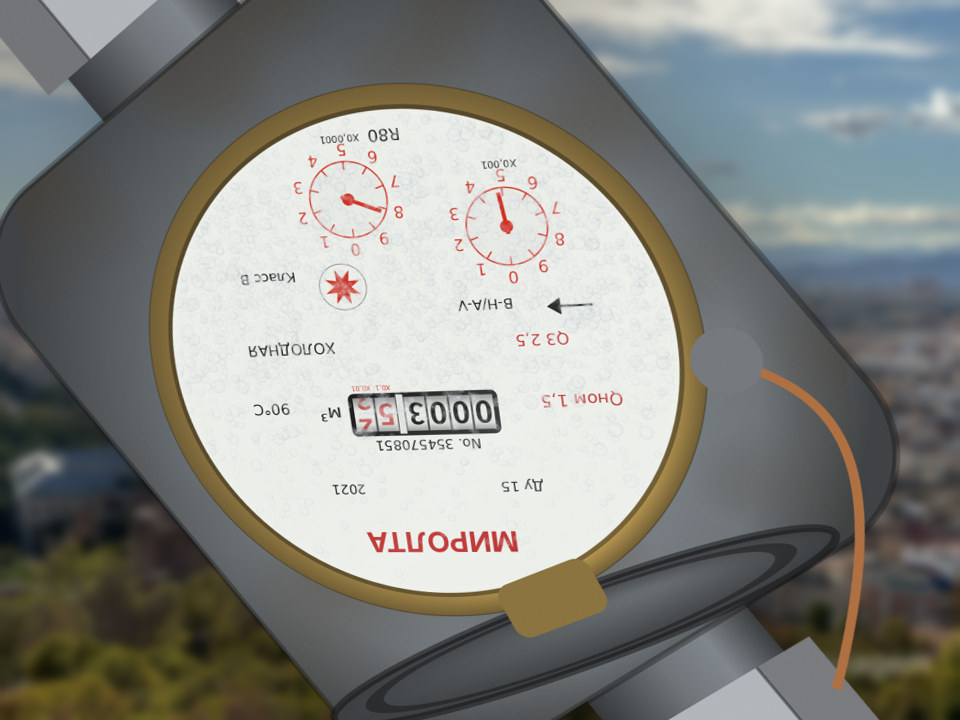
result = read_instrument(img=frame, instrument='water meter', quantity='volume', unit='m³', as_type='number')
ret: 3.5248 m³
